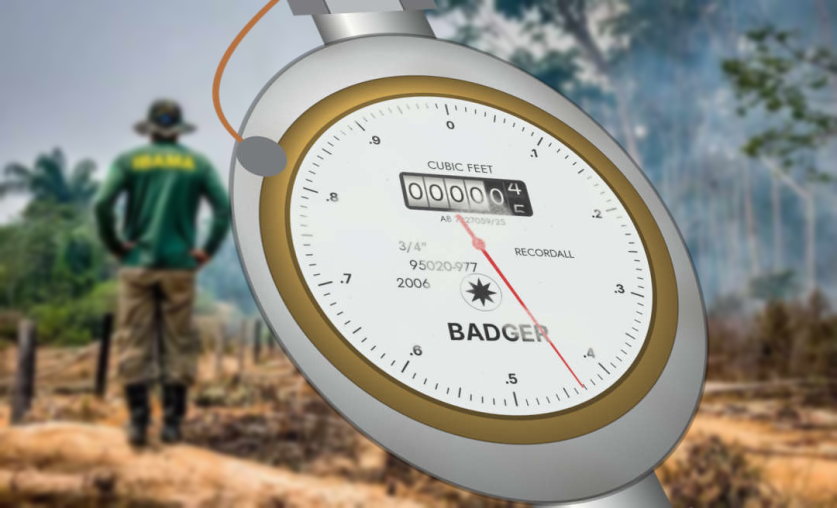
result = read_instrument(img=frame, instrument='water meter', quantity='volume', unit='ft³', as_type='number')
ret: 4.43 ft³
